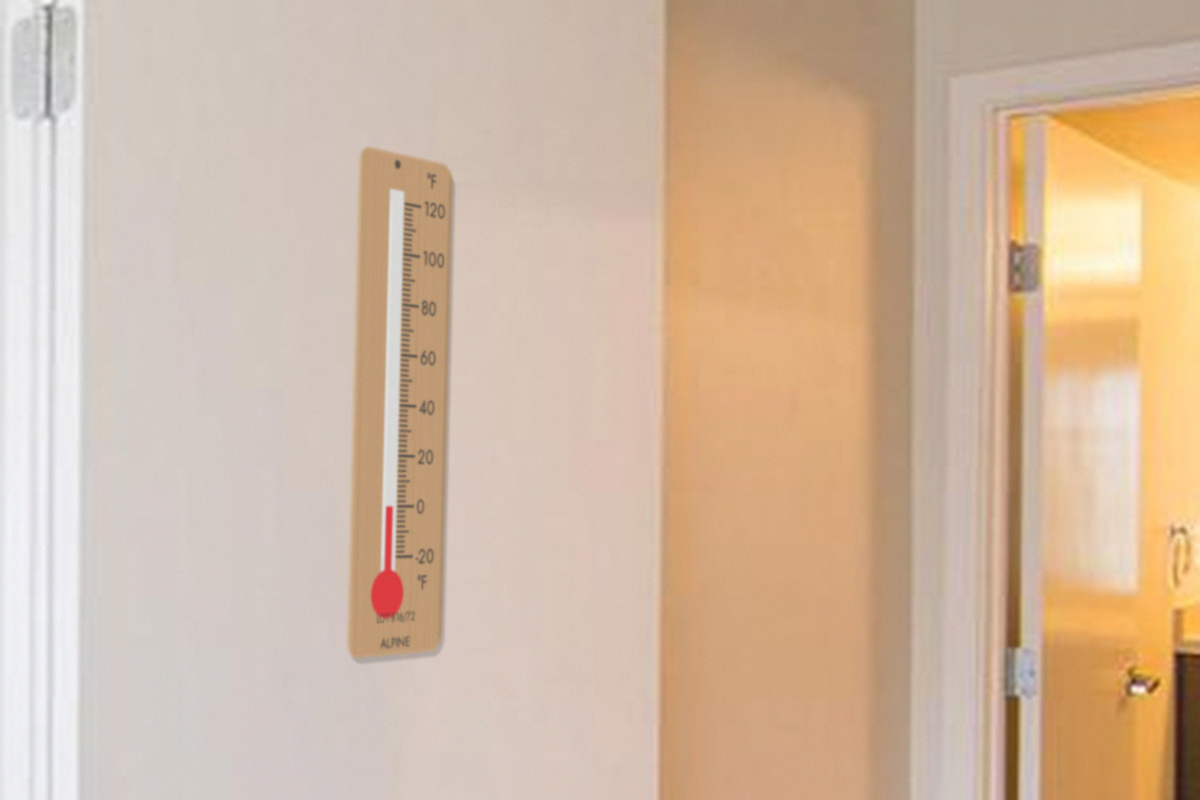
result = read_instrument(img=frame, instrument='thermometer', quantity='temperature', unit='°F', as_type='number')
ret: 0 °F
